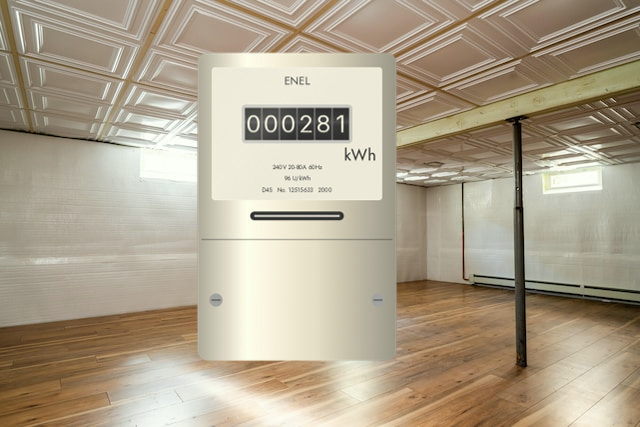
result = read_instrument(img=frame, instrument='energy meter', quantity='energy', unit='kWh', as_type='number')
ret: 281 kWh
